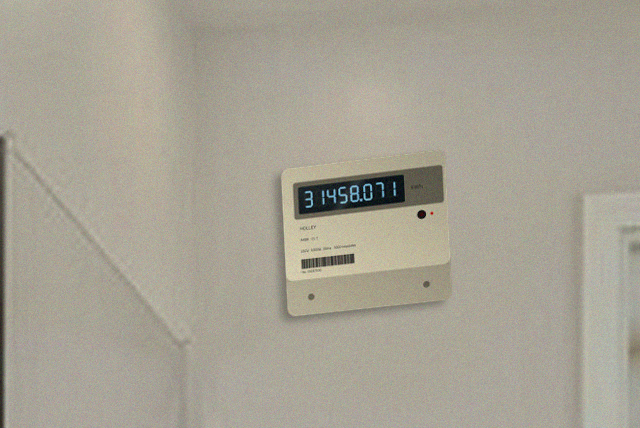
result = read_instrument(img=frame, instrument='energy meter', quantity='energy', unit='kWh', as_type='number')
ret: 31458.071 kWh
